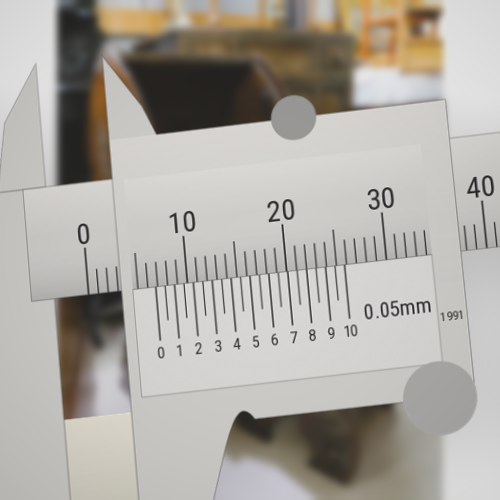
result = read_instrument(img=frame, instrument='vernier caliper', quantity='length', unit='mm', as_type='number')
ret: 6.8 mm
